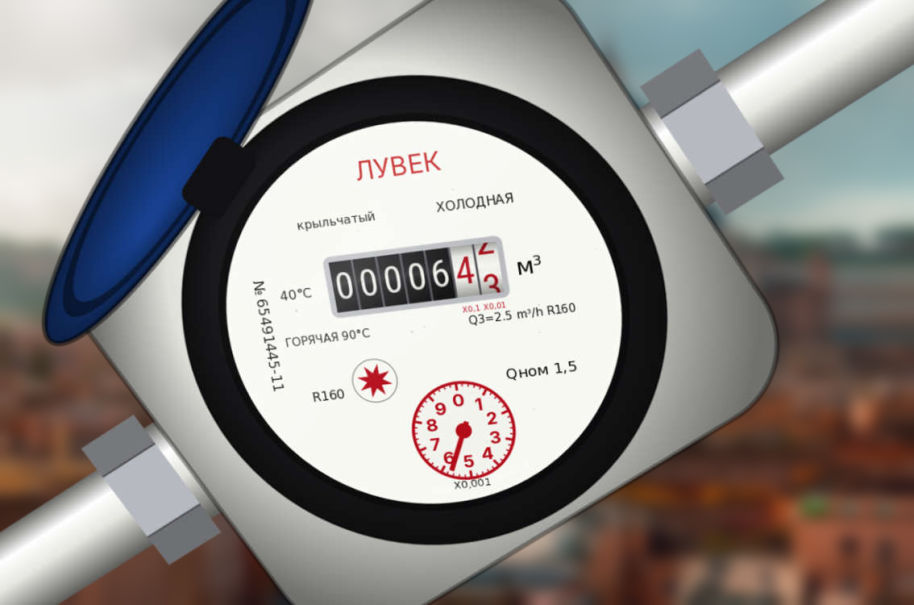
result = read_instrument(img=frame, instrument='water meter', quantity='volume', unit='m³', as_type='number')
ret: 6.425 m³
